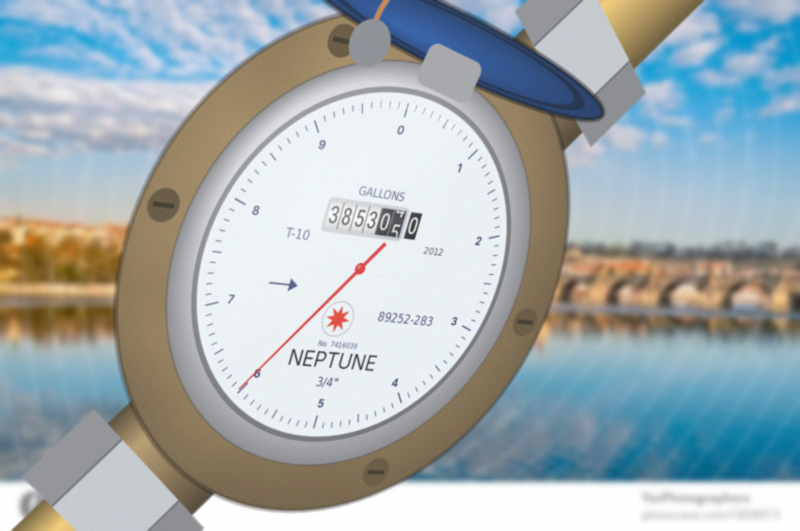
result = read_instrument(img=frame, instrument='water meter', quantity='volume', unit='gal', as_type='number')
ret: 3853046.0 gal
